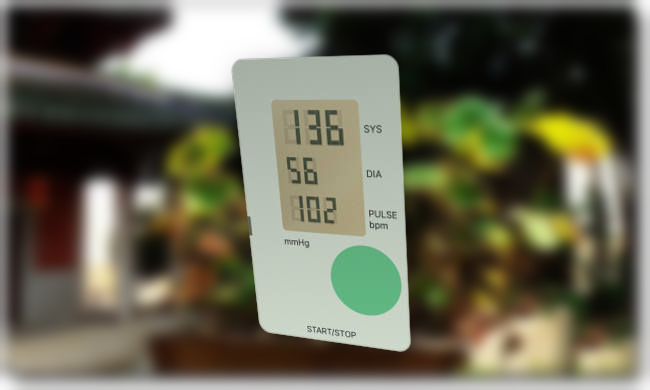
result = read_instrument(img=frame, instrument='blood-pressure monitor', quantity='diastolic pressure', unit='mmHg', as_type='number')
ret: 56 mmHg
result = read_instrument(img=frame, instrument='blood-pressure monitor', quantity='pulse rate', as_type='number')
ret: 102 bpm
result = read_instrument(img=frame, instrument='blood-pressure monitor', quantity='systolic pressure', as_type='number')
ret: 136 mmHg
